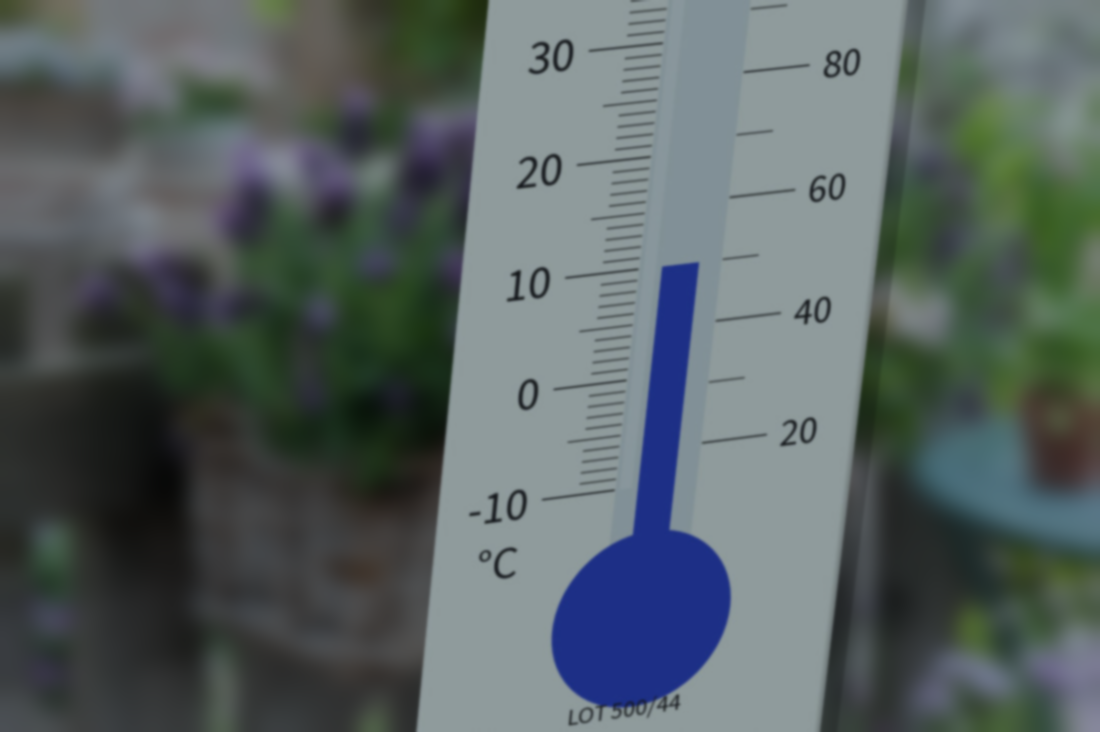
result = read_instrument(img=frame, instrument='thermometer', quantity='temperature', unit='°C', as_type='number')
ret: 10 °C
